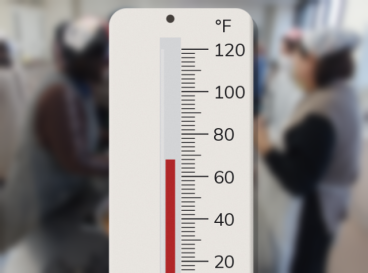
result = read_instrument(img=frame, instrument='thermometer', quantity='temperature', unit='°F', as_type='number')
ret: 68 °F
